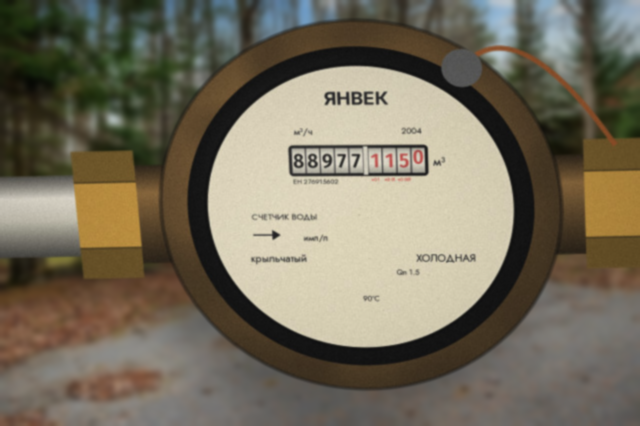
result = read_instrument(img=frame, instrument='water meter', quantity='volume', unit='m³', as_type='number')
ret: 88977.1150 m³
